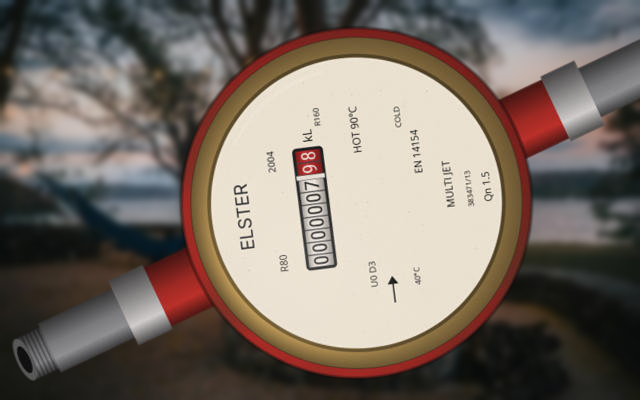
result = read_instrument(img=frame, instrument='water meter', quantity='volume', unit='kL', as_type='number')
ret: 7.98 kL
